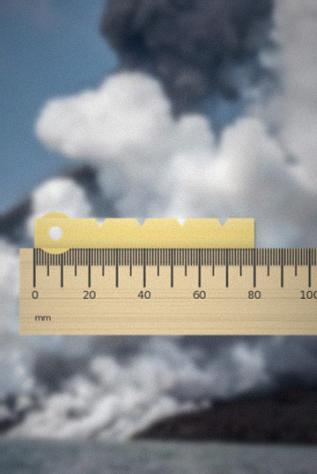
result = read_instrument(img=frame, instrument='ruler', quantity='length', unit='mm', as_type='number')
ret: 80 mm
